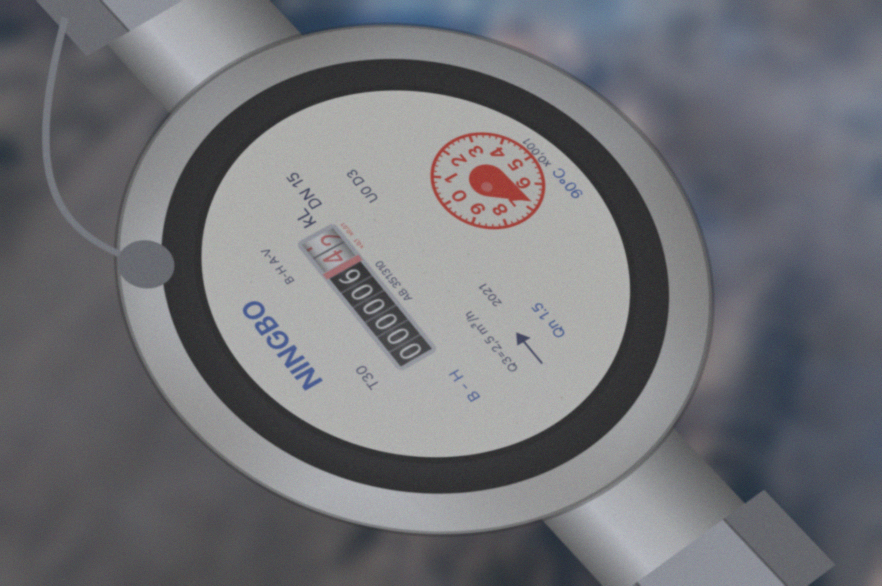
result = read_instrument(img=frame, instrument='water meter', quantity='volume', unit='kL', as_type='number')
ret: 6.416 kL
